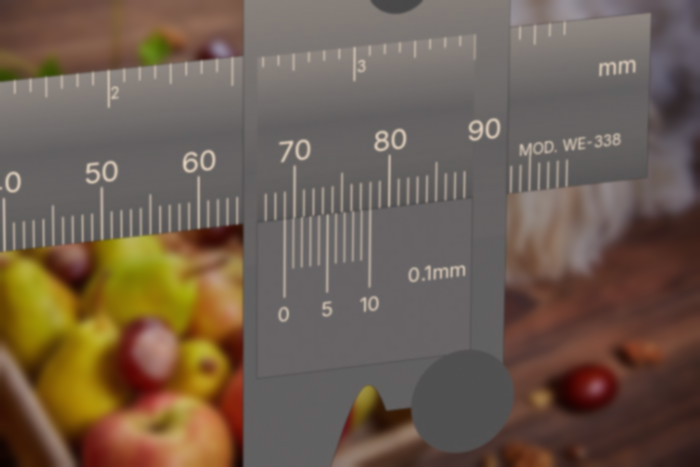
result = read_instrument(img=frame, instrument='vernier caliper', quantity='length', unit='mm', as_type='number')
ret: 69.0 mm
